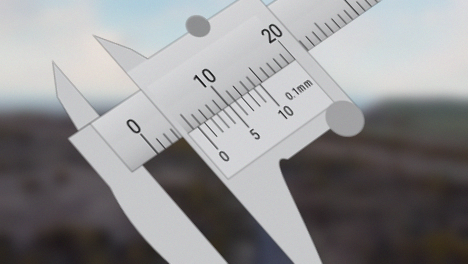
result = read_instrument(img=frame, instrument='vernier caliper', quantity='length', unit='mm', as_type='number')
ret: 5.6 mm
